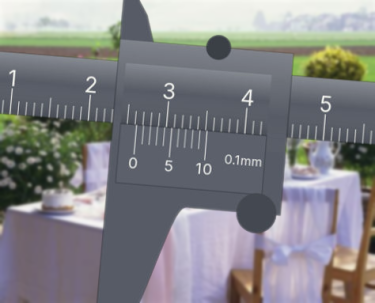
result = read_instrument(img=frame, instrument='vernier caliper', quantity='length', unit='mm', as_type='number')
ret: 26.2 mm
